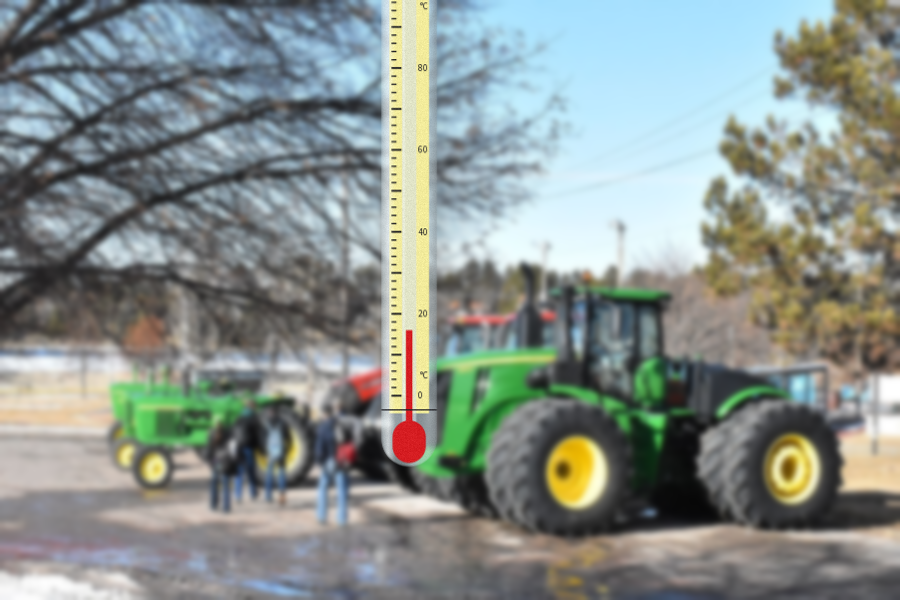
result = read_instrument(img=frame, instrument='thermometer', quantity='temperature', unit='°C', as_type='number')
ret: 16 °C
